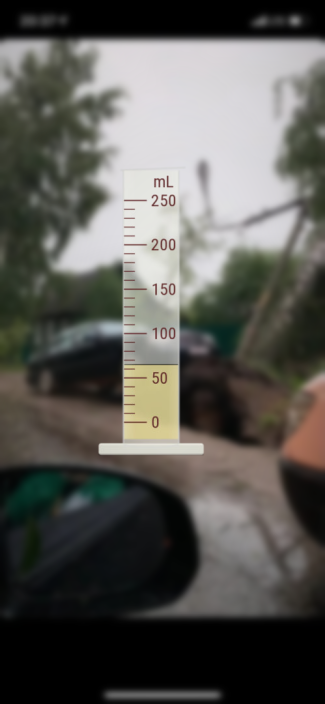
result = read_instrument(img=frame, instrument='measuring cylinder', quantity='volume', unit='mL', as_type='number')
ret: 65 mL
